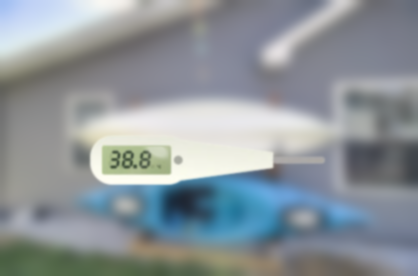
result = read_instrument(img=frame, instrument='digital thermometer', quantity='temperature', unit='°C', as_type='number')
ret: 38.8 °C
